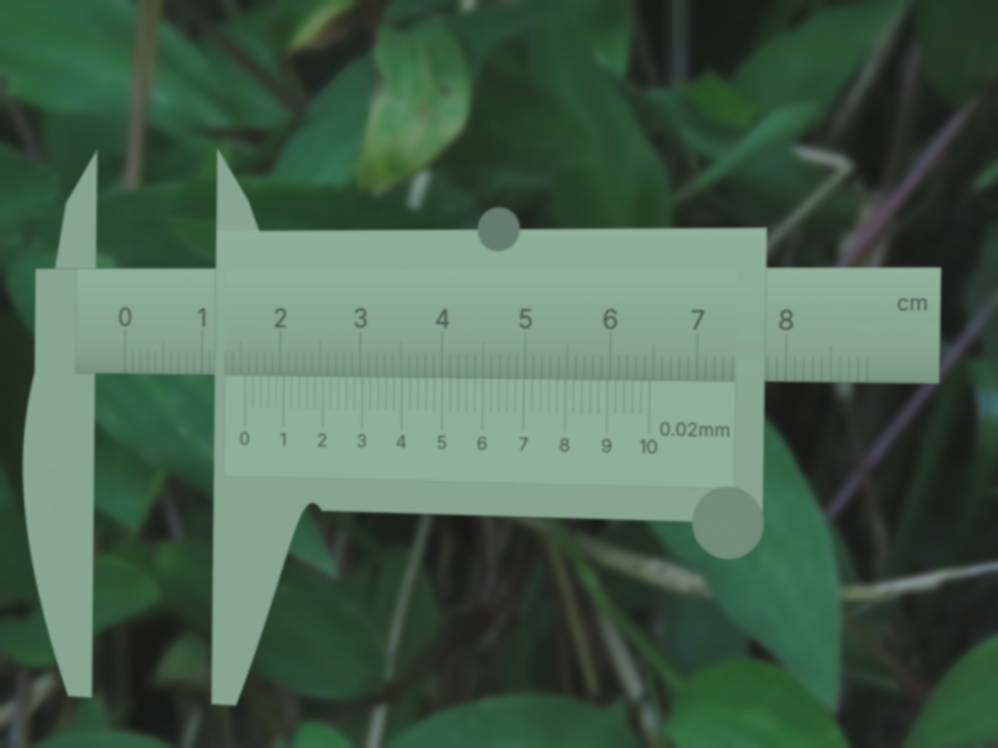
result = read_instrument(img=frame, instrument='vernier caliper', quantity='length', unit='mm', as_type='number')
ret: 15.6 mm
